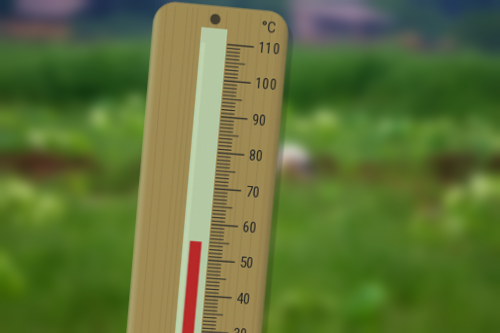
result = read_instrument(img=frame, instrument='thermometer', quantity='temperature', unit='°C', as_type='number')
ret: 55 °C
